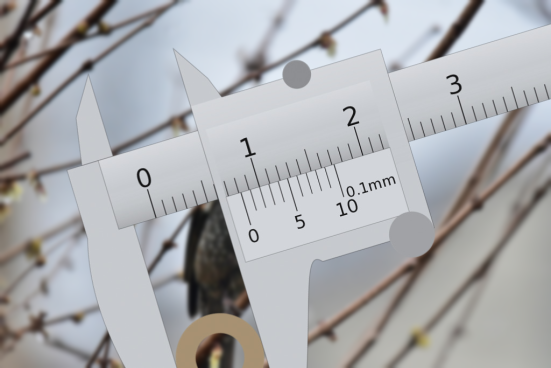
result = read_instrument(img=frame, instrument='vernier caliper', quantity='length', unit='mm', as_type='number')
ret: 8.2 mm
